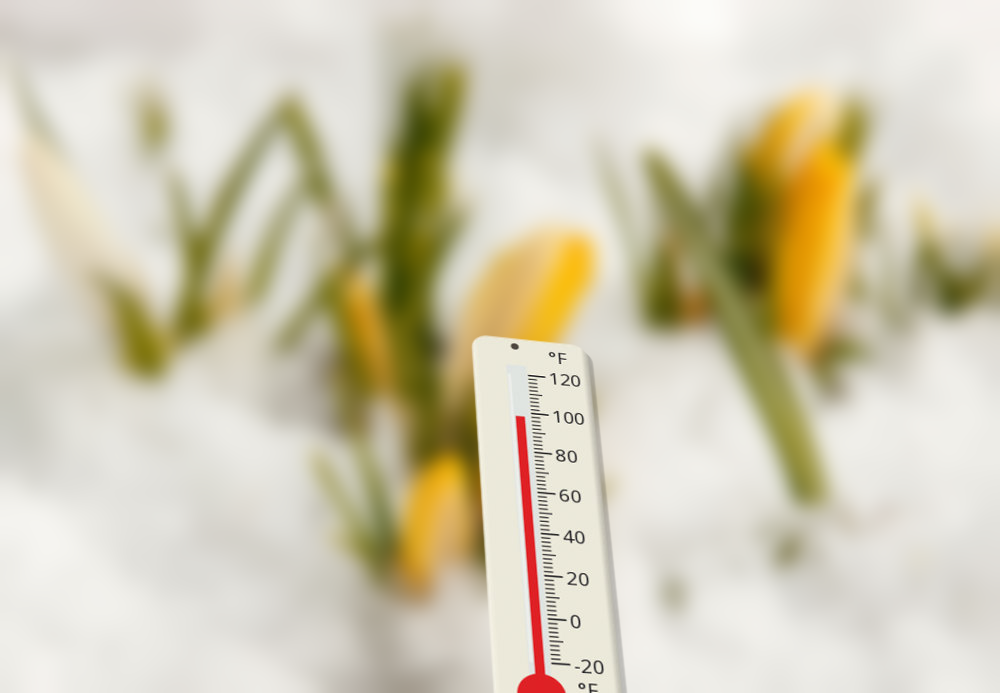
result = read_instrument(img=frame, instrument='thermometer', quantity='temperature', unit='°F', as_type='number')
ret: 98 °F
